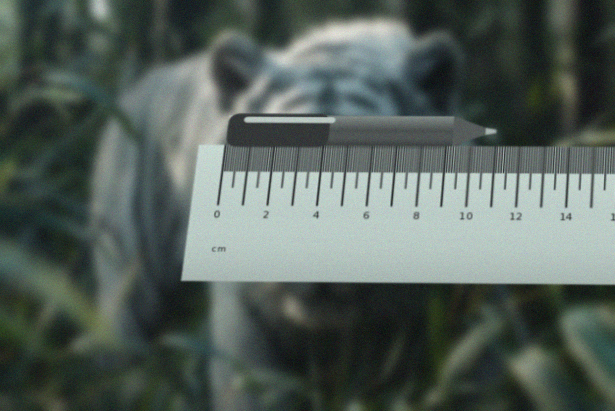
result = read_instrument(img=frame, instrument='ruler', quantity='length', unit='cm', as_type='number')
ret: 11 cm
